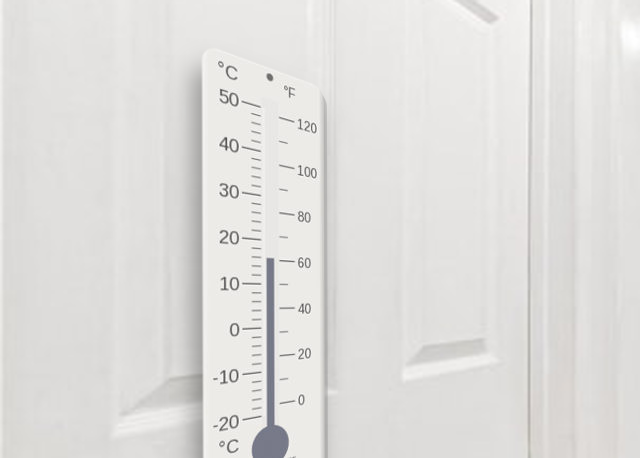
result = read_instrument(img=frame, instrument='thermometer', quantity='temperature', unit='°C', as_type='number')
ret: 16 °C
